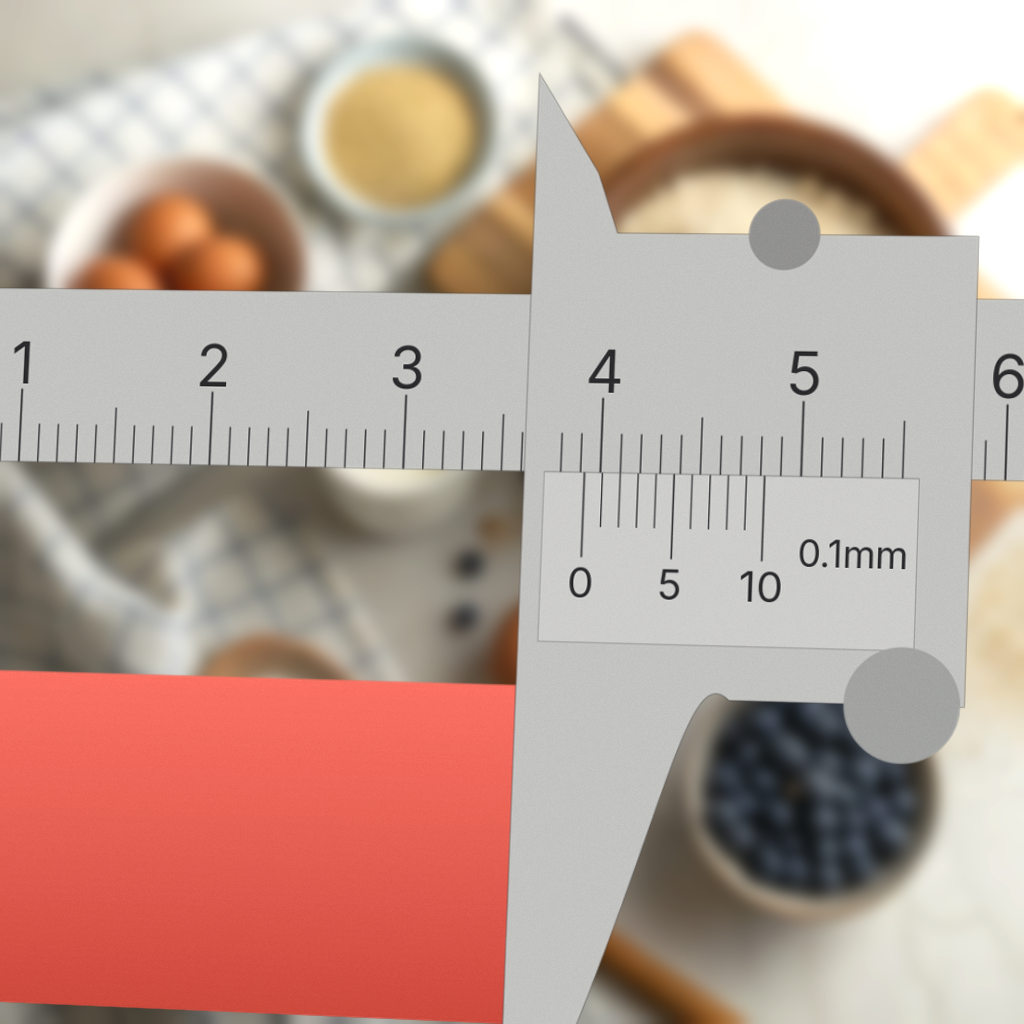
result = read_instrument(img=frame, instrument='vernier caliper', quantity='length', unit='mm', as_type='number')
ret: 39.2 mm
